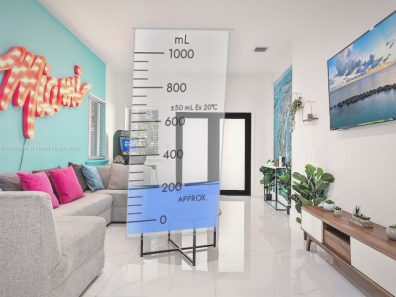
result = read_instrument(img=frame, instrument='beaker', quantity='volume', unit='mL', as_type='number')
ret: 200 mL
